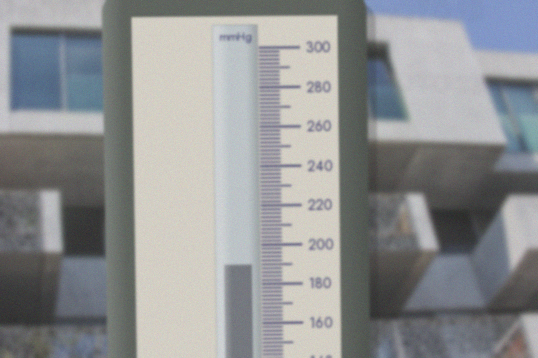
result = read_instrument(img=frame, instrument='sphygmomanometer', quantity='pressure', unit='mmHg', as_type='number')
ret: 190 mmHg
